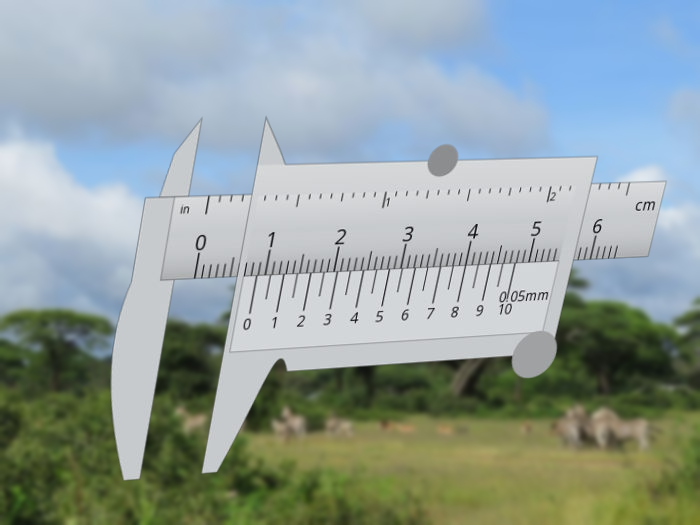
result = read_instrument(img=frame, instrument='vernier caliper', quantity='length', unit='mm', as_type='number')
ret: 8.8 mm
